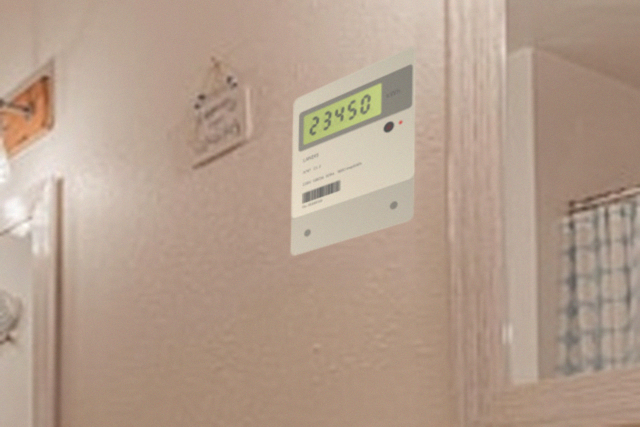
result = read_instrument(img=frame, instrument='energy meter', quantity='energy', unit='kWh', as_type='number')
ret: 23450 kWh
